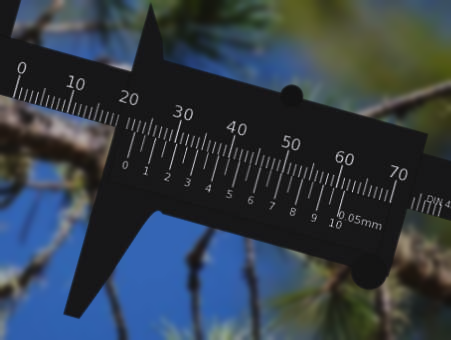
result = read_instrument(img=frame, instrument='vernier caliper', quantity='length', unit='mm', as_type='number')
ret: 22.6 mm
